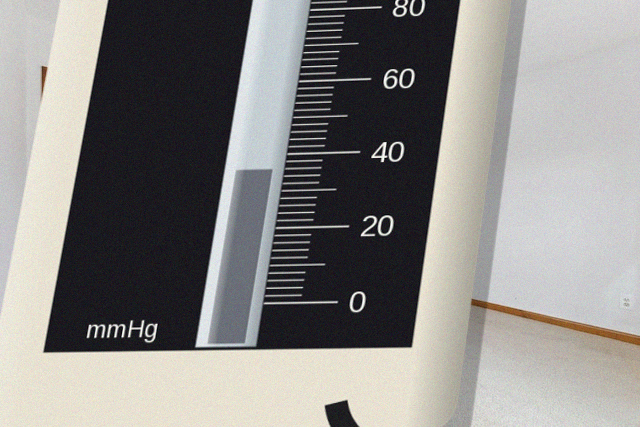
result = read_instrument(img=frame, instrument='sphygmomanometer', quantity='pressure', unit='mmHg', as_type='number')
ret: 36 mmHg
